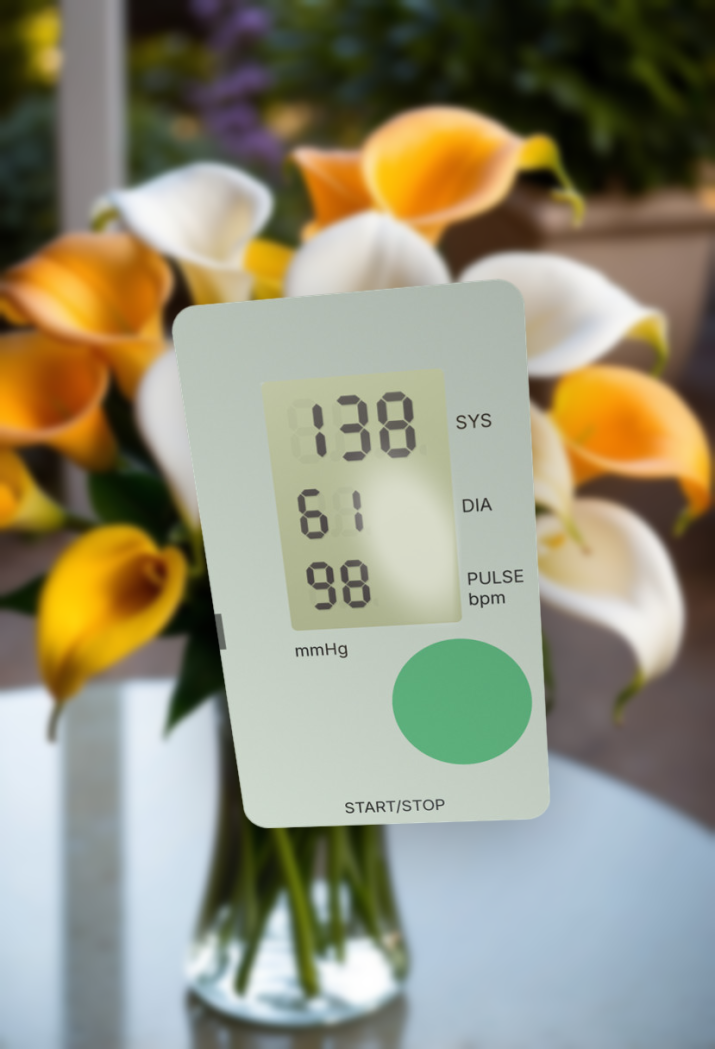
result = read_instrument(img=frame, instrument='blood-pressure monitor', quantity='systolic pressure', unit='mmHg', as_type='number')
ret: 138 mmHg
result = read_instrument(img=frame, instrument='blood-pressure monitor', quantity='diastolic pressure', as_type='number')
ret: 61 mmHg
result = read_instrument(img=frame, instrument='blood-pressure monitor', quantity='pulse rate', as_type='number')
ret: 98 bpm
